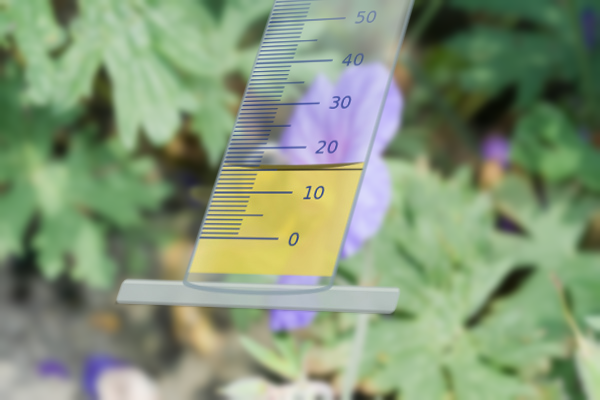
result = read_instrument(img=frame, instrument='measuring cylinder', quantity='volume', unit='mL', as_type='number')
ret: 15 mL
